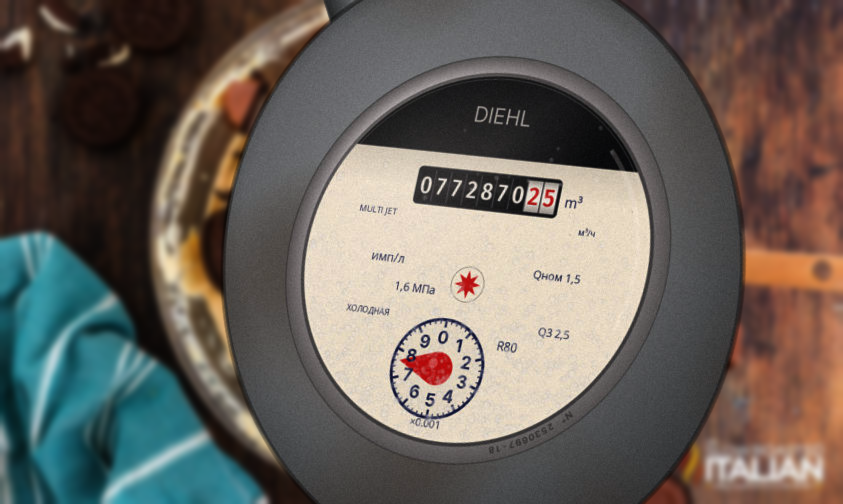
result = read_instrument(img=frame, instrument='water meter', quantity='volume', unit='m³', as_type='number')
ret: 772870.257 m³
